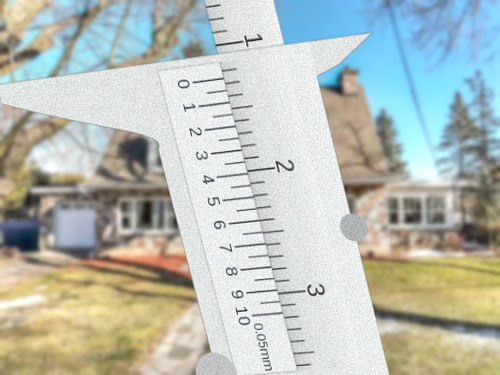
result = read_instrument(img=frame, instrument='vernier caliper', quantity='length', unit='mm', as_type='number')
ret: 12.6 mm
